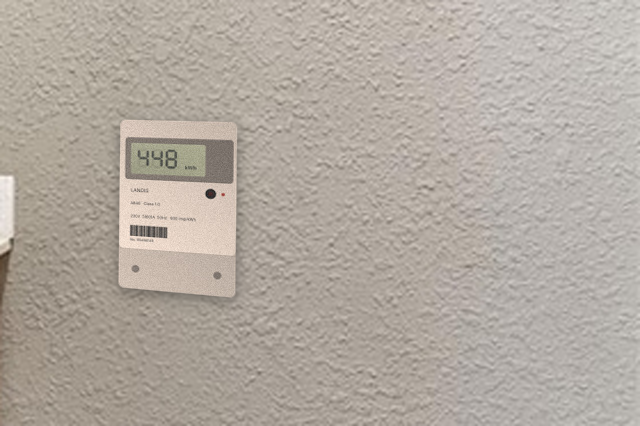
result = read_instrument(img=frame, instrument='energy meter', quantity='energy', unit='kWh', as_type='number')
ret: 448 kWh
